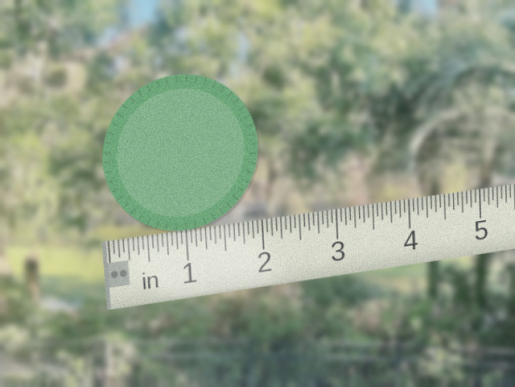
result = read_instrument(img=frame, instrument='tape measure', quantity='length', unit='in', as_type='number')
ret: 2 in
